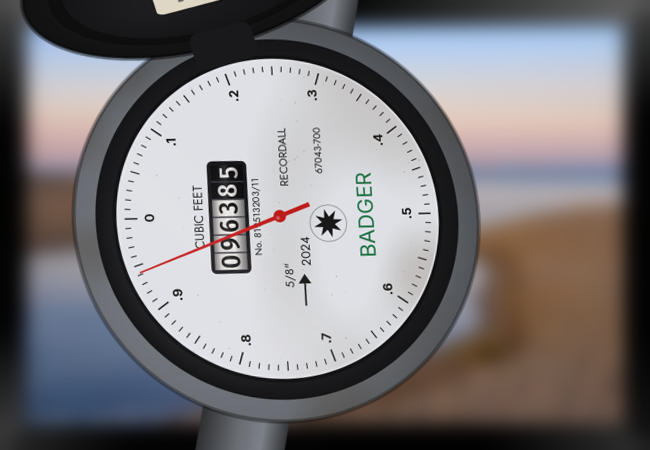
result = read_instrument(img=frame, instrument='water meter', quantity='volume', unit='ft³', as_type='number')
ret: 96384.94 ft³
